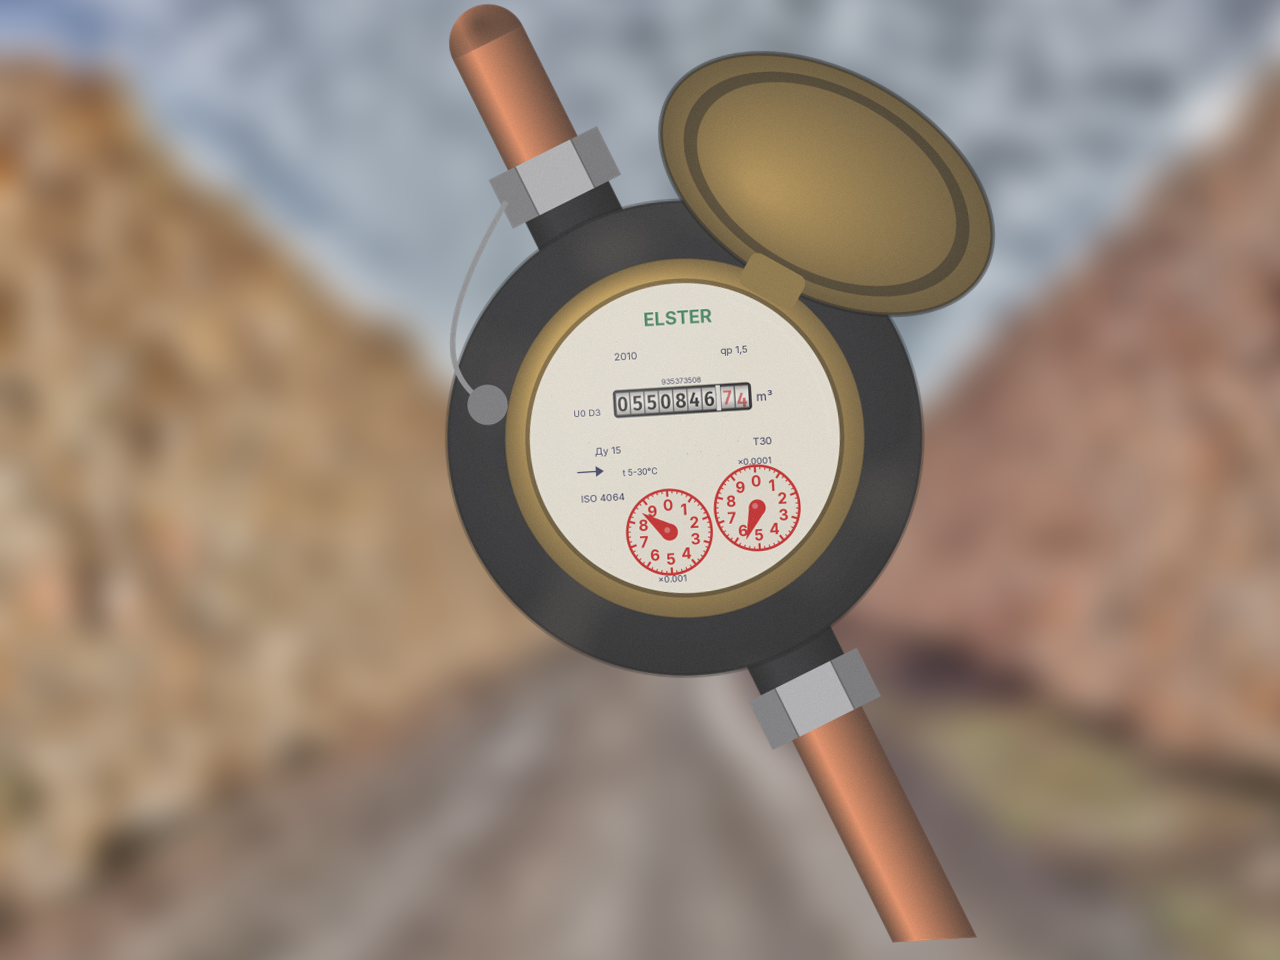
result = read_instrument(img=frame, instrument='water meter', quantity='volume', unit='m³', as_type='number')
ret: 550846.7385 m³
